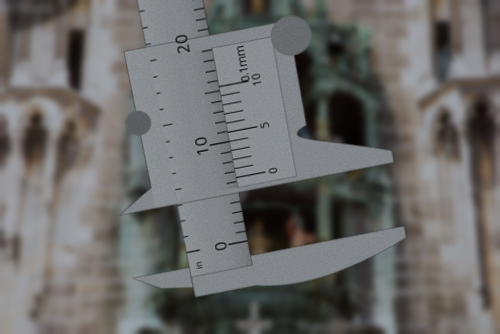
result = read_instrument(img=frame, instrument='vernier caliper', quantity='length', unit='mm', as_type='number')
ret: 6.4 mm
